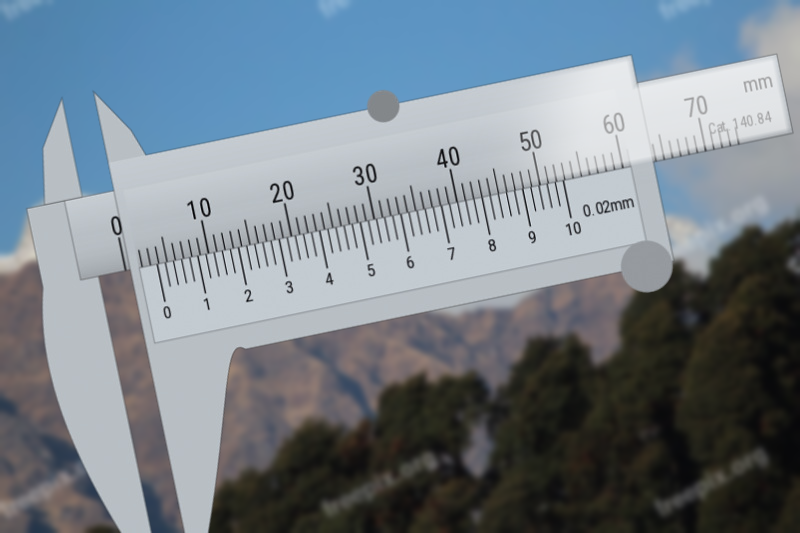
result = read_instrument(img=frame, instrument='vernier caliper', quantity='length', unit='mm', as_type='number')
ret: 3.8 mm
